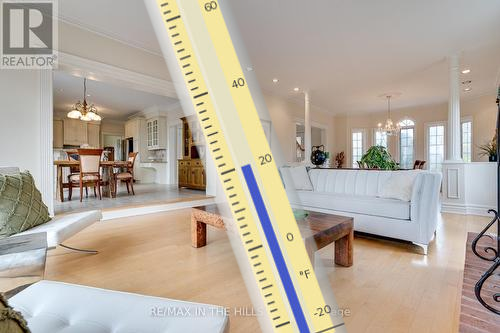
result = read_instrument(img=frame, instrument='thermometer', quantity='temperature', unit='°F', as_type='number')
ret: 20 °F
